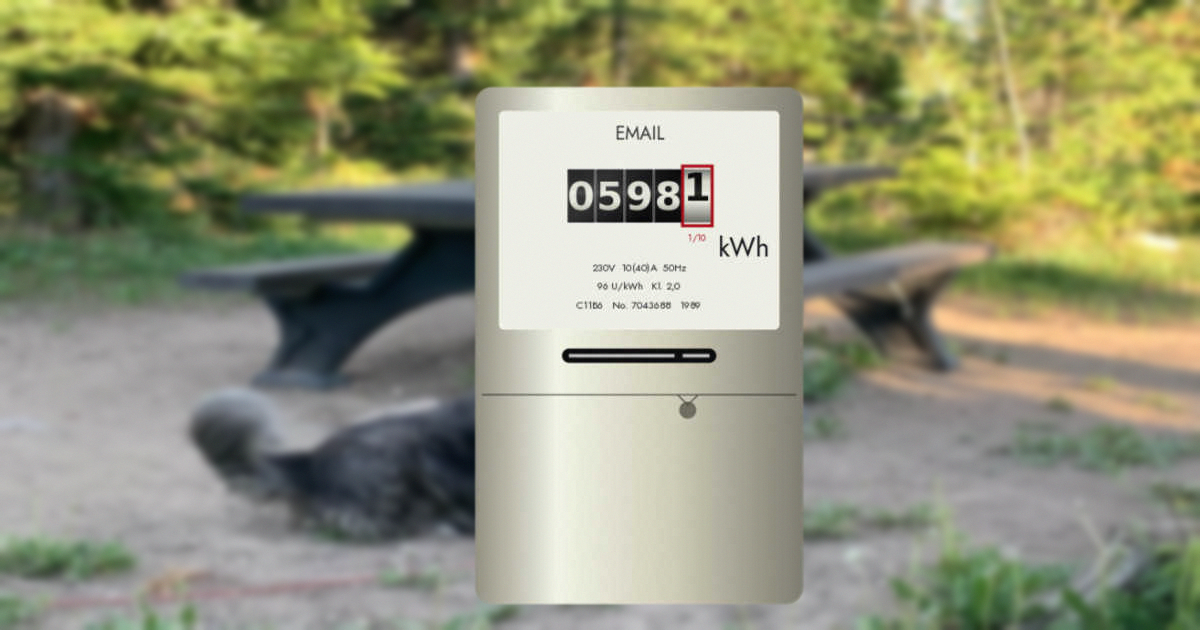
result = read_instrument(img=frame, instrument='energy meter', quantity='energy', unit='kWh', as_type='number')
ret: 598.1 kWh
